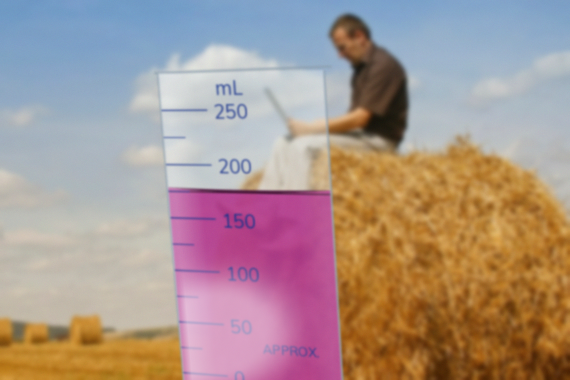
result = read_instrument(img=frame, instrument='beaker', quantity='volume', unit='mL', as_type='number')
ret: 175 mL
